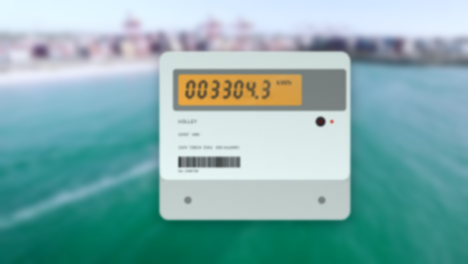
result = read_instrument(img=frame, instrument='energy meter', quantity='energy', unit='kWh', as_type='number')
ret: 3304.3 kWh
